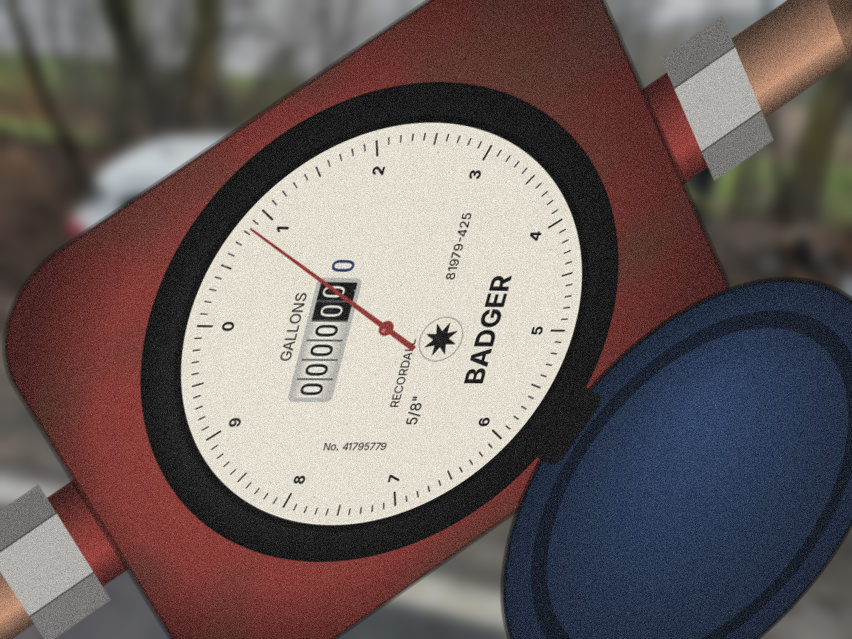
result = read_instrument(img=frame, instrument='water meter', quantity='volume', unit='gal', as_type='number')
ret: 0.8 gal
